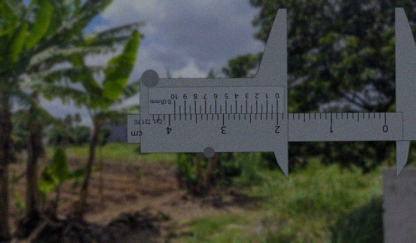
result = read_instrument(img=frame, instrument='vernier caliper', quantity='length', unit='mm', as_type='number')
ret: 20.0 mm
